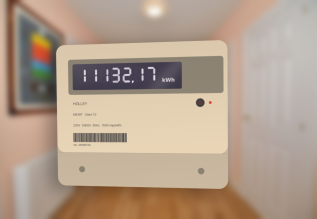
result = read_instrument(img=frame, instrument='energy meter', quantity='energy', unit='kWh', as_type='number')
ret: 11132.17 kWh
